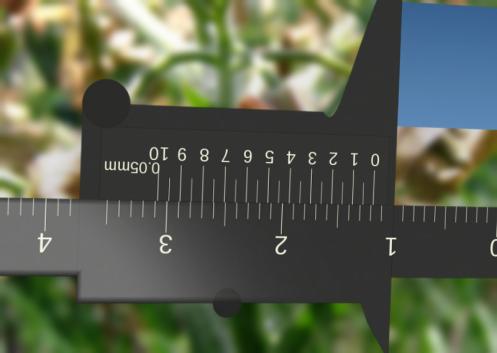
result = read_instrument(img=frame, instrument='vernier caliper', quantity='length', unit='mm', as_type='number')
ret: 11.8 mm
